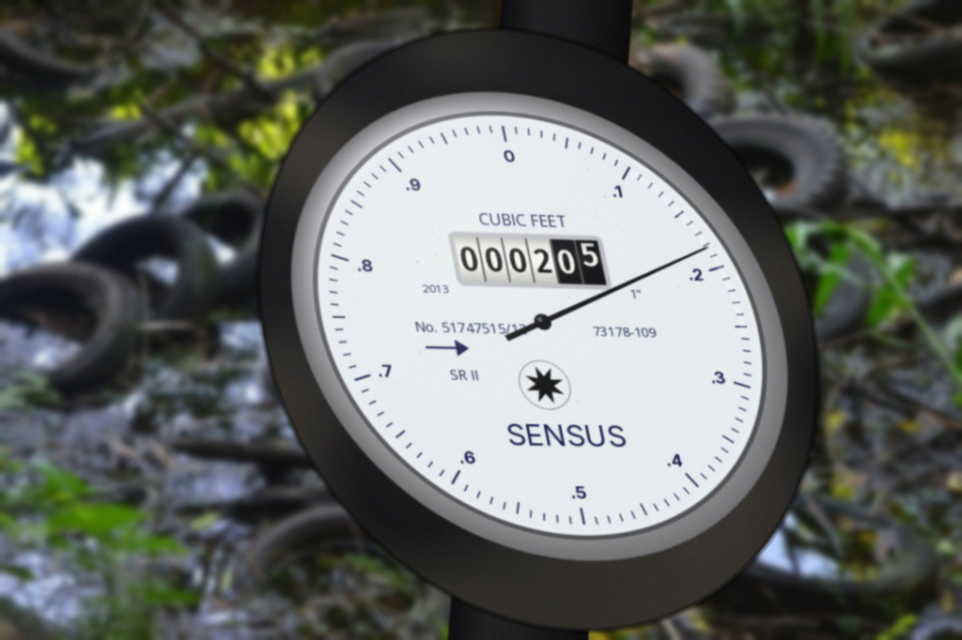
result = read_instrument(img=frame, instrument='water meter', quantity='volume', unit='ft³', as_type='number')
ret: 205.18 ft³
